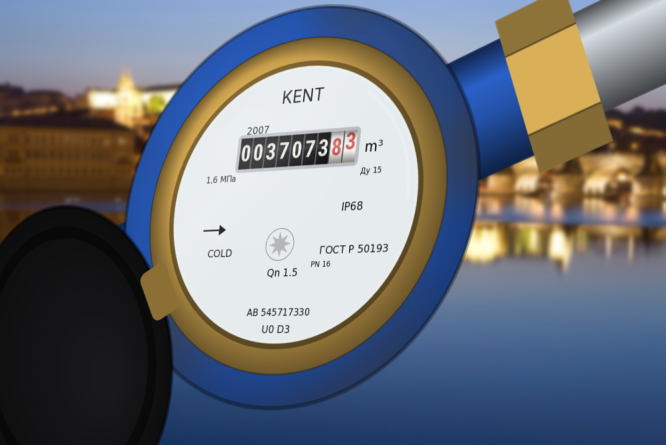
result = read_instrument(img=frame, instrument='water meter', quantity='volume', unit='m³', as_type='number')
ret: 37073.83 m³
